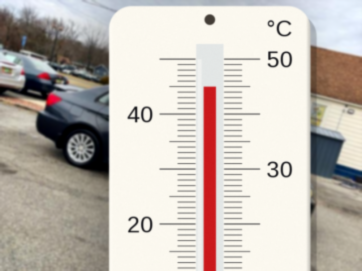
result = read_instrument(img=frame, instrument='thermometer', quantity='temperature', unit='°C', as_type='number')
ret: 45 °C
